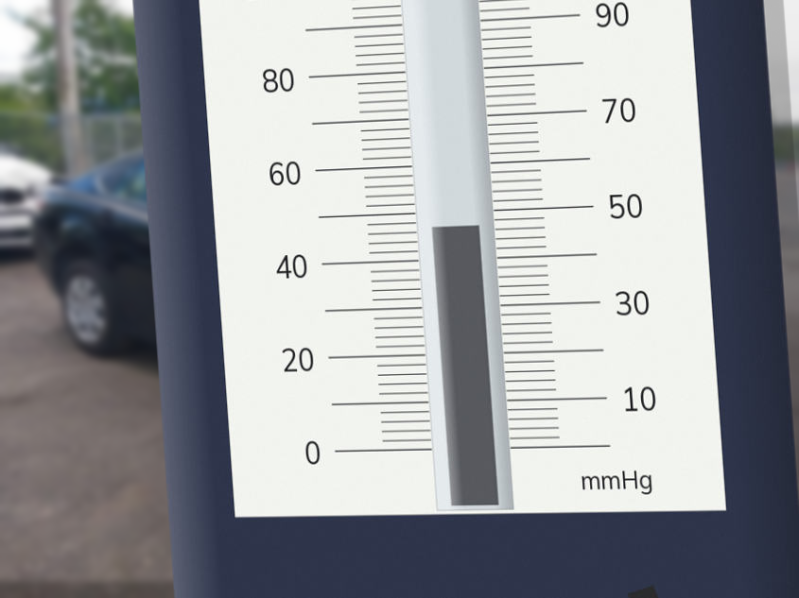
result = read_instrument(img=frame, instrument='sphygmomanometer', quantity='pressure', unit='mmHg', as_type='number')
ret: 47 mmHg
